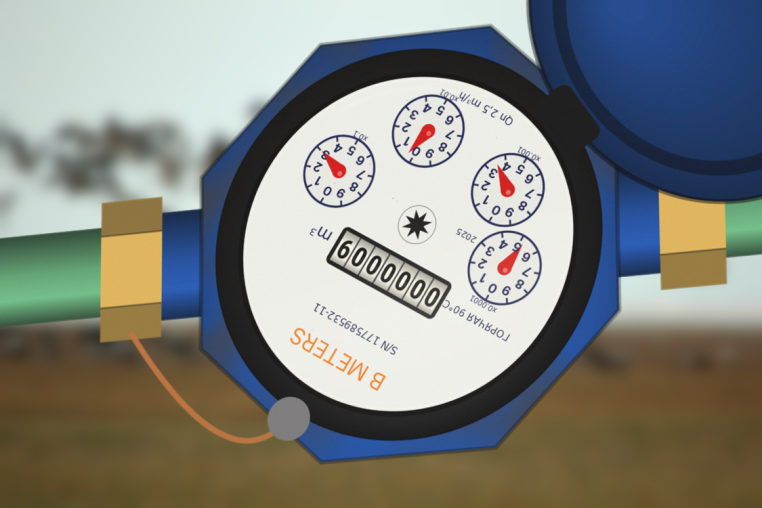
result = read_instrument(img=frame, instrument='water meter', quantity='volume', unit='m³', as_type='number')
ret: 9.3035 m³
